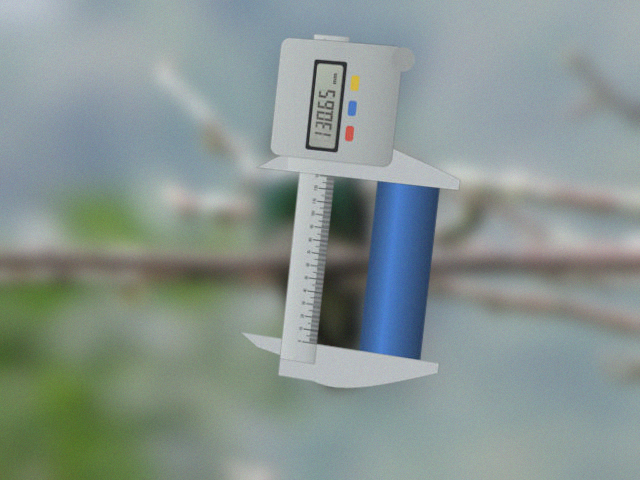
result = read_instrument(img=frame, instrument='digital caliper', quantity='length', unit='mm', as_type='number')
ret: 130.65 mm
